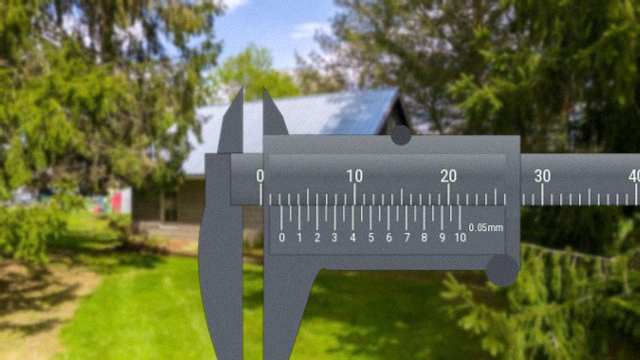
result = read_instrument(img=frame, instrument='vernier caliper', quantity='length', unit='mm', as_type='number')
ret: 2.2 mm
